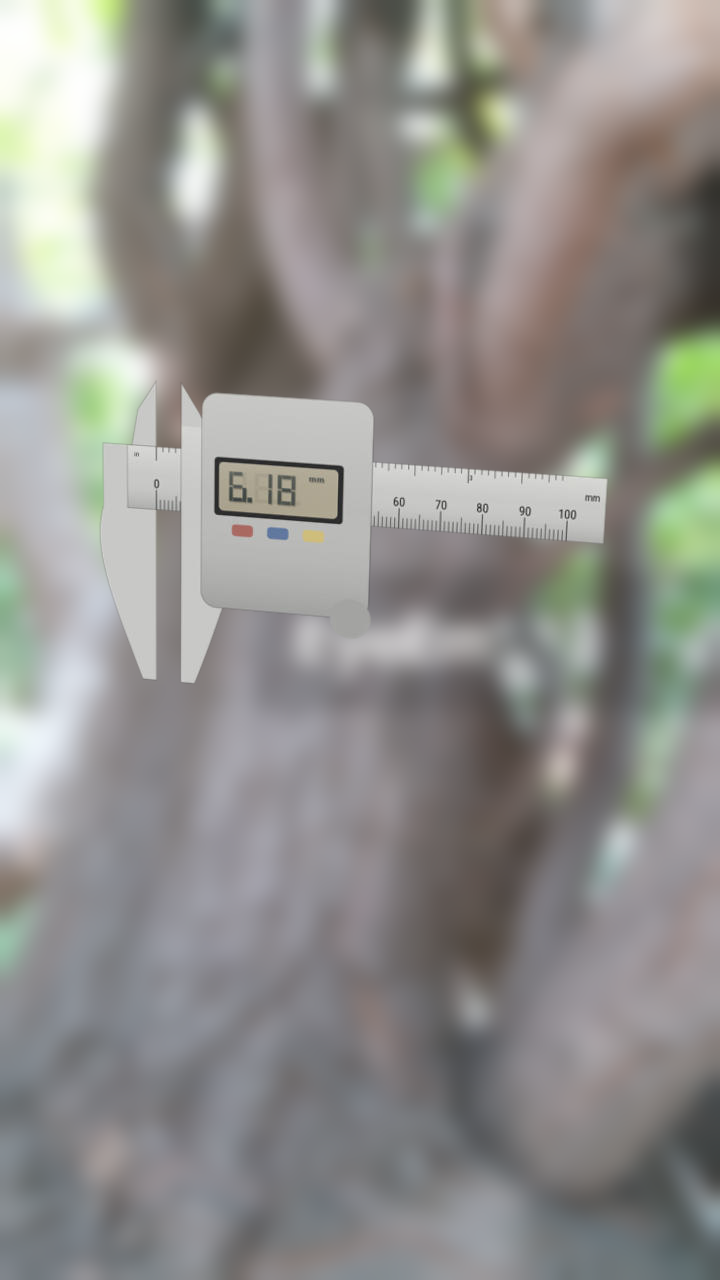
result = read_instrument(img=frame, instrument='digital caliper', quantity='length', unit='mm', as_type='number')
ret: 6.18 mm
